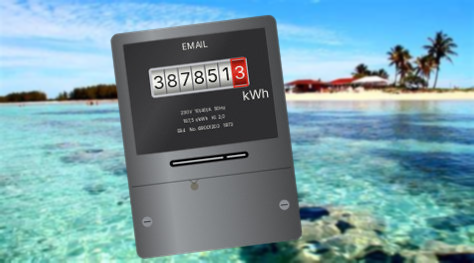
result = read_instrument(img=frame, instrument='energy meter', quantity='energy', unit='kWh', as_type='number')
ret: 387851.3 kWh
